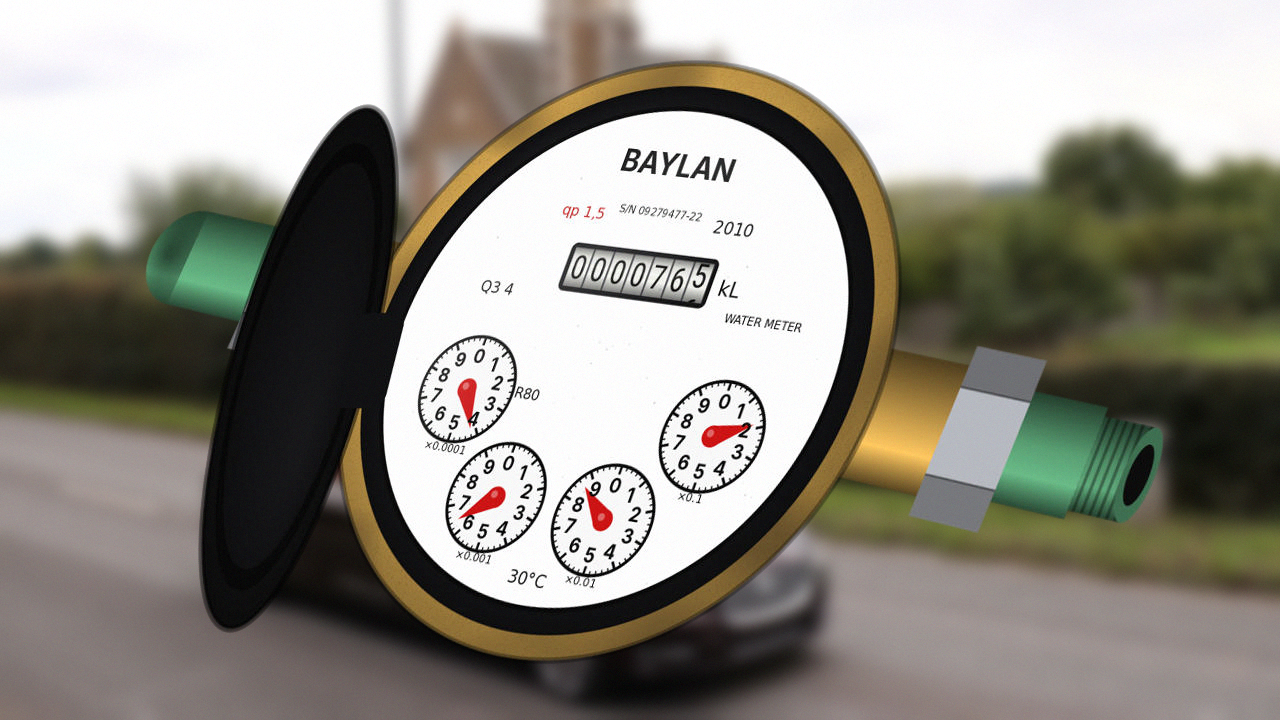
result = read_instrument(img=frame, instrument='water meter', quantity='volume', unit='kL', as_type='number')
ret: 765.1864 kL
